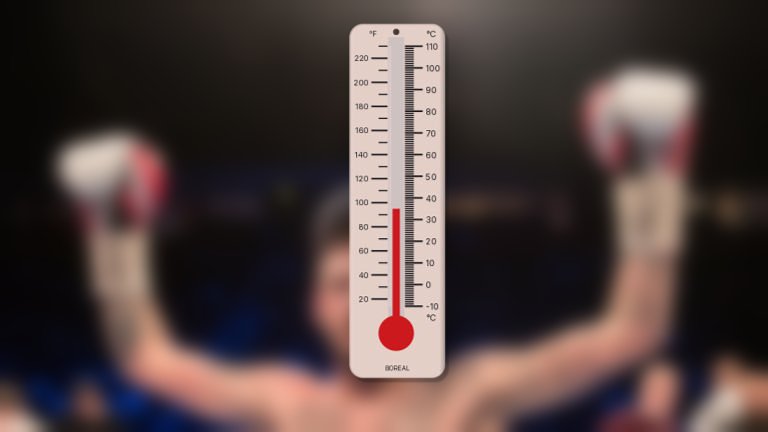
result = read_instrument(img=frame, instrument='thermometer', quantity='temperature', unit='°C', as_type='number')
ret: 35 °C
